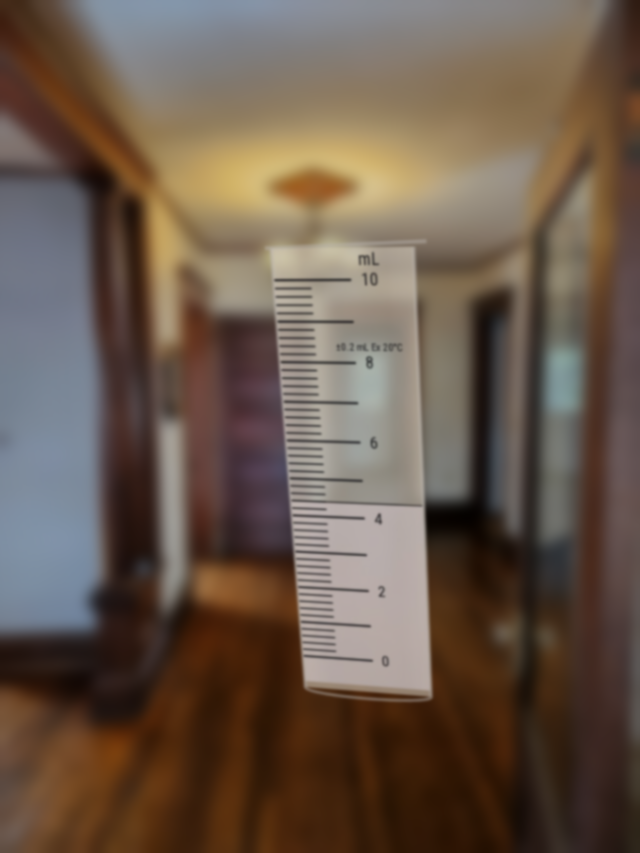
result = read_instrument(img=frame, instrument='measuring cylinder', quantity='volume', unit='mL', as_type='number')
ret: 4.4 mL
